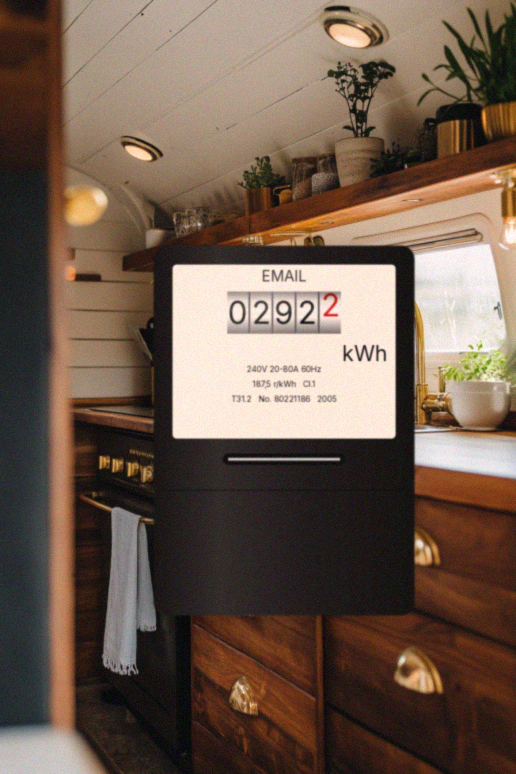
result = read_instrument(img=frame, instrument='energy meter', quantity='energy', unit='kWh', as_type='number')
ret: 292.2 kWh
